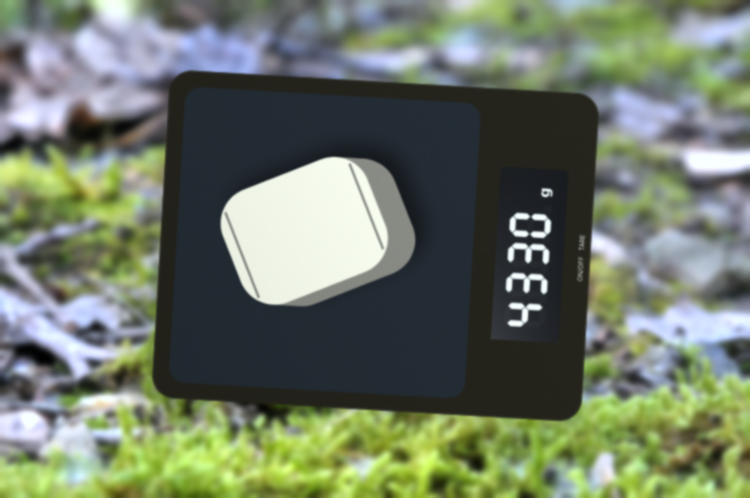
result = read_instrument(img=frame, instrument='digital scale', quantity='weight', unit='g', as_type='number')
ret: 4330 g
